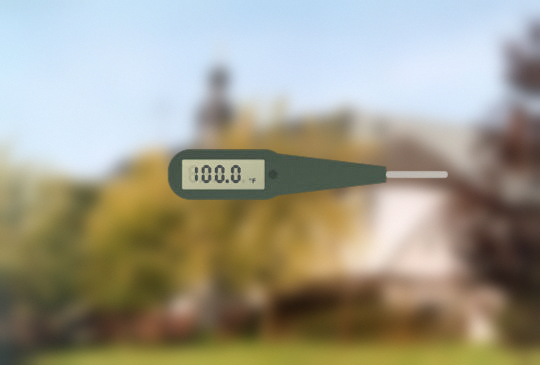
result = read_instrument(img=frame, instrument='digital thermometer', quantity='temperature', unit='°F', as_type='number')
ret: 100.0 °F
